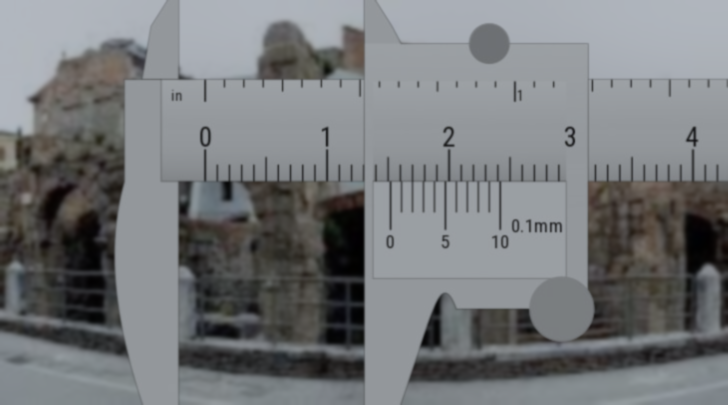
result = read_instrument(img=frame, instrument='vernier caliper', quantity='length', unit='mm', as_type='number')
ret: 15.2 mm
